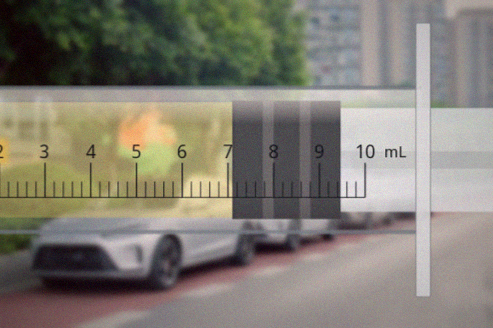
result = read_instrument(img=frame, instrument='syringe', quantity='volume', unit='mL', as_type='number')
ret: 7.1 mL
